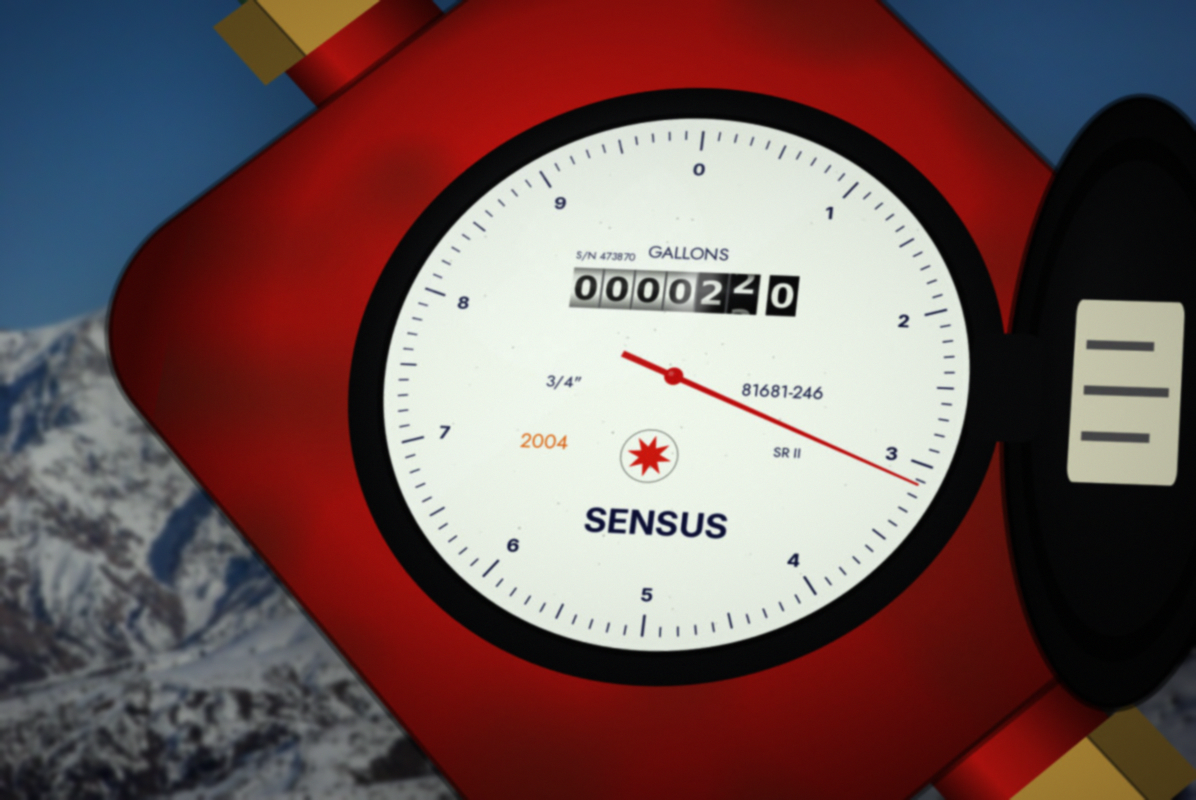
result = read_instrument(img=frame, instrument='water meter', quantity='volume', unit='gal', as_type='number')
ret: 223.1 gal
